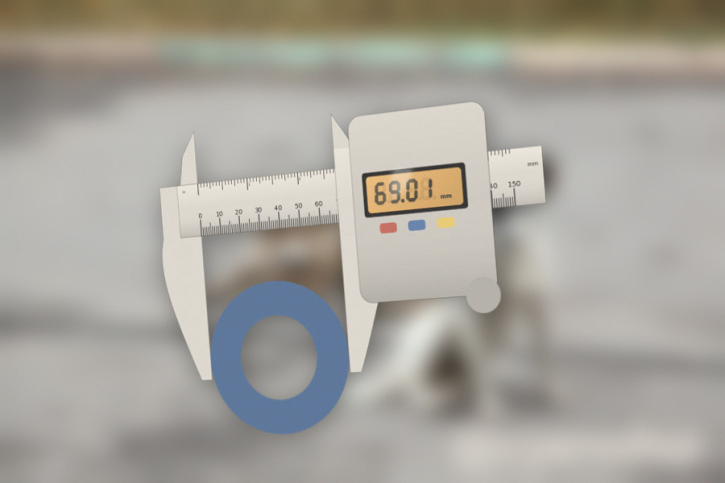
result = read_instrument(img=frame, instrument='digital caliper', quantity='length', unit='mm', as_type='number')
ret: 69.01 mm
